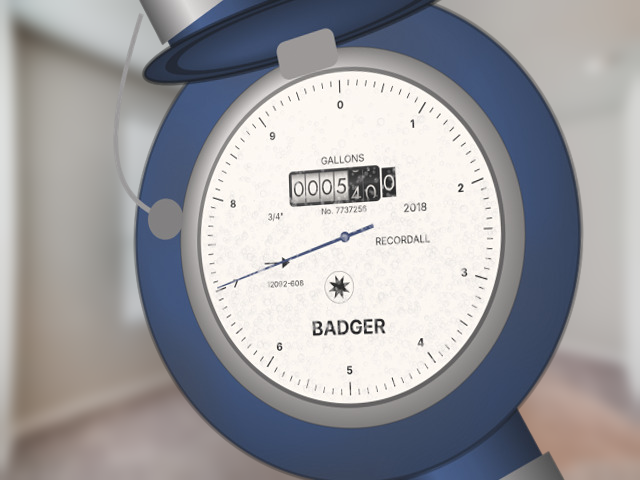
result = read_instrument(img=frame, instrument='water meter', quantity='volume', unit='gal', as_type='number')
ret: 5397.0 gal
